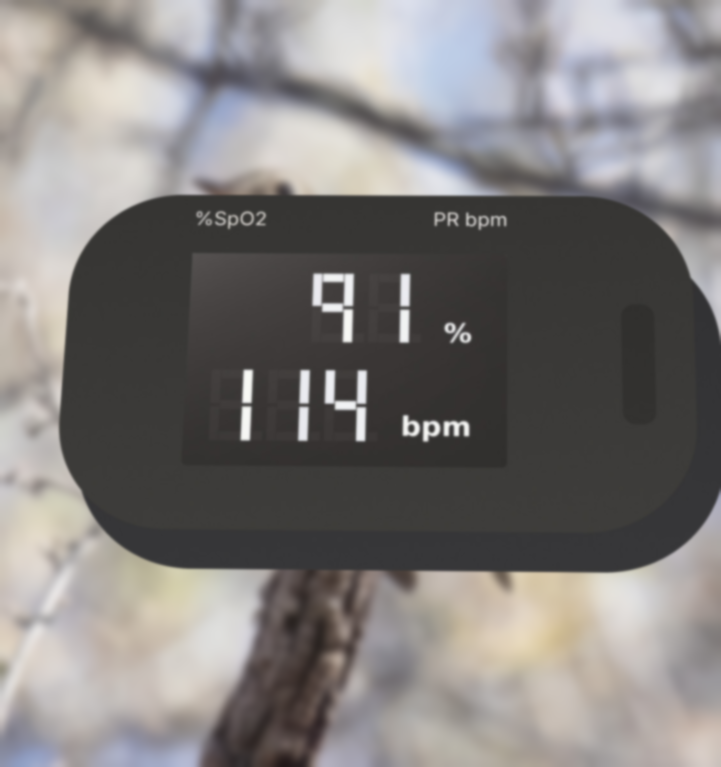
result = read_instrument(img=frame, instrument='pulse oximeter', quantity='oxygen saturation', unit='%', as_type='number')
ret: 91 %
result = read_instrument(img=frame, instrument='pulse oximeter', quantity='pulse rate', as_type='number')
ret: 114 bpm
